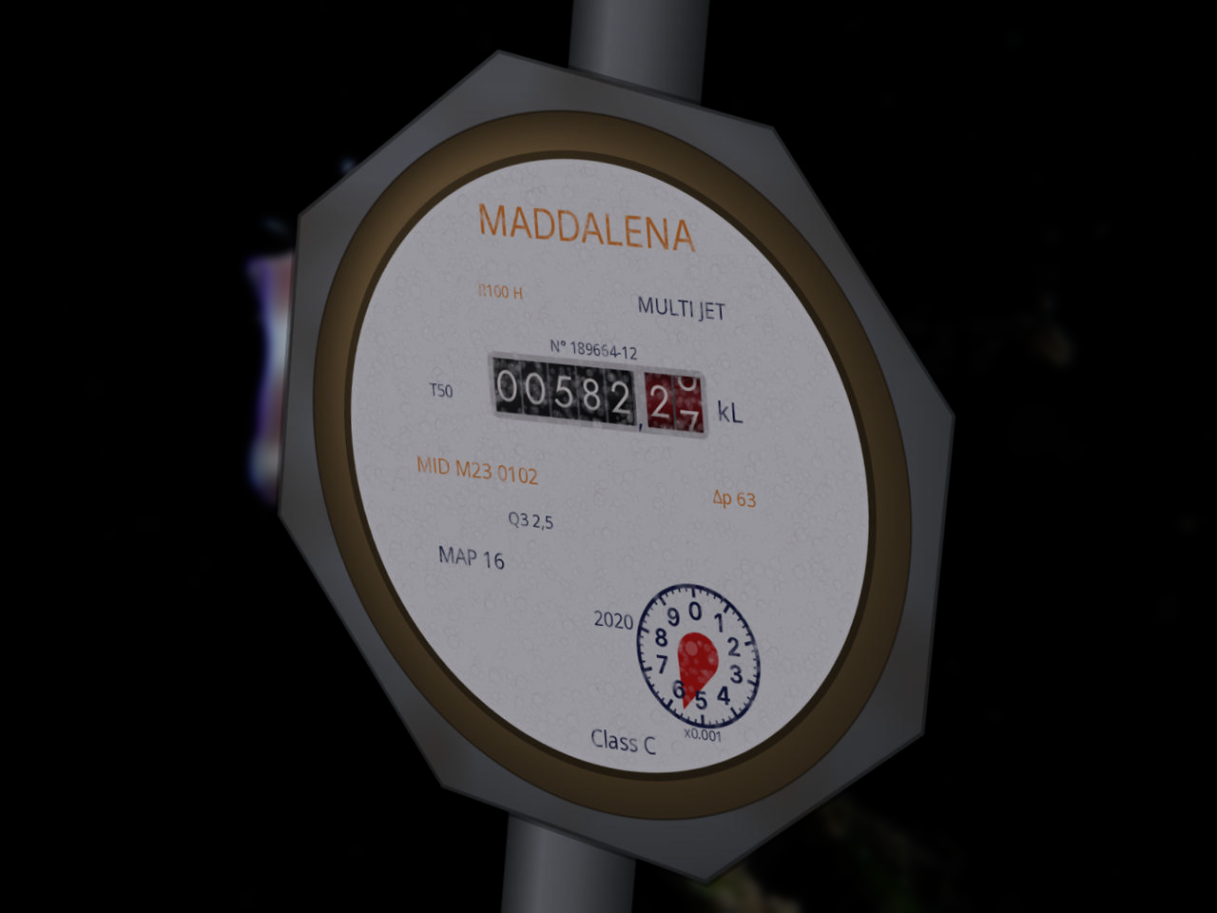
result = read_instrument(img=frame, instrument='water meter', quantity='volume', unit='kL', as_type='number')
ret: 582.265 kL
